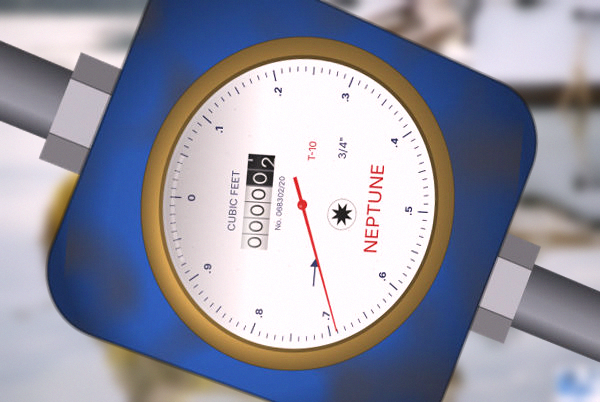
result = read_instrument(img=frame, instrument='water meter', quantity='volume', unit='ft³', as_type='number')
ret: 1.69 ft³
